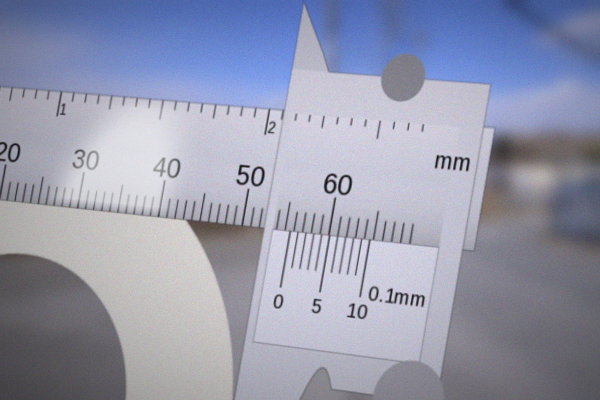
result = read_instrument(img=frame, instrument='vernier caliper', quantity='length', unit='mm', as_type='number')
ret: 55.6 mm
